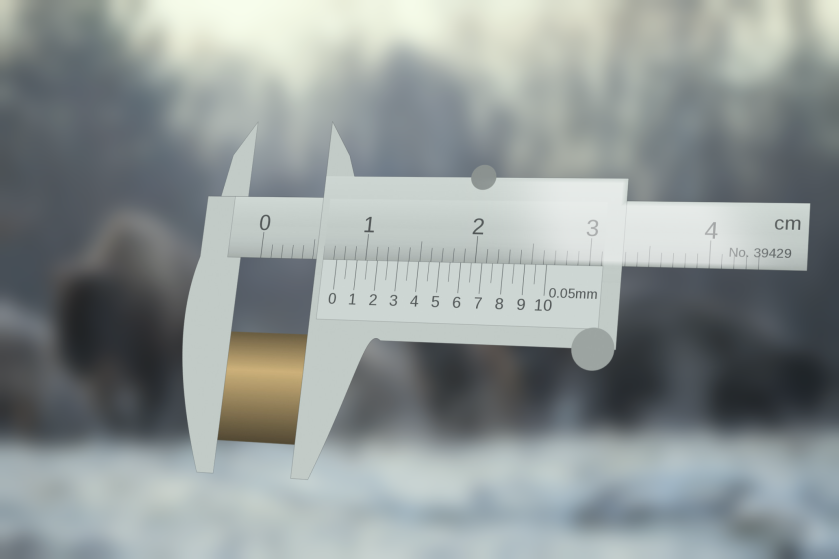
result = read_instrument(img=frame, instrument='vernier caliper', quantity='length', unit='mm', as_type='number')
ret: 7.3 mm
